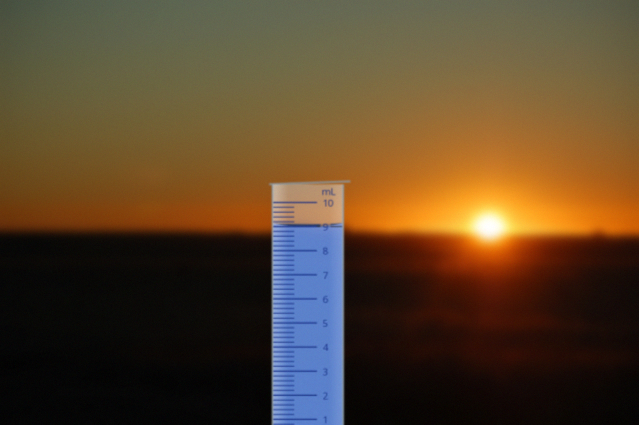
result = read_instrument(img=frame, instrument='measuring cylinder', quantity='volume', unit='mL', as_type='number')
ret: 9 mL
